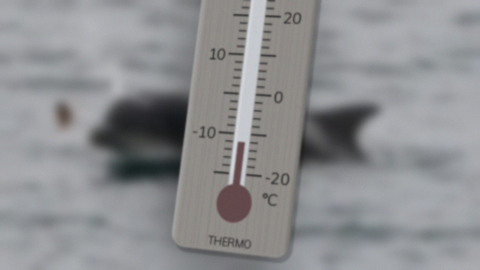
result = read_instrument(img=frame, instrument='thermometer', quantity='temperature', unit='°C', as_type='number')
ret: -12 °C
